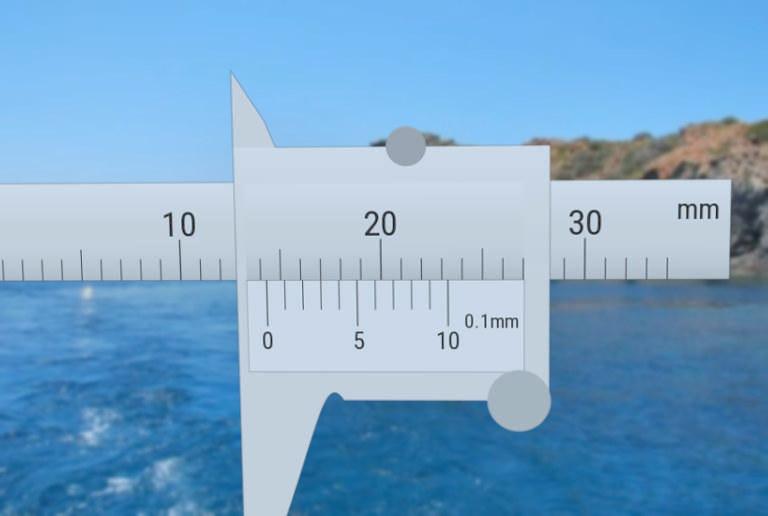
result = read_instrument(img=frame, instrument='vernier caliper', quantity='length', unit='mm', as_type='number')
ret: 14.3 mm
